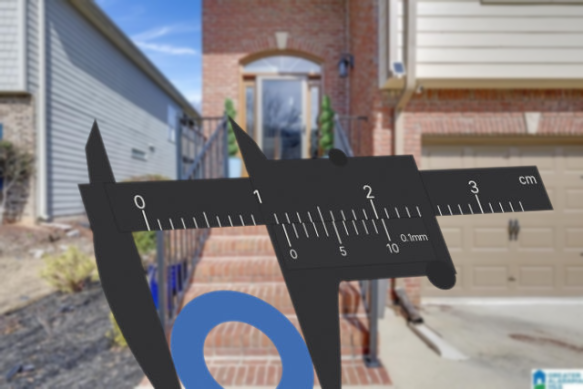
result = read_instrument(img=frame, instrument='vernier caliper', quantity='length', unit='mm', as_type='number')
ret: 11.4 mm
